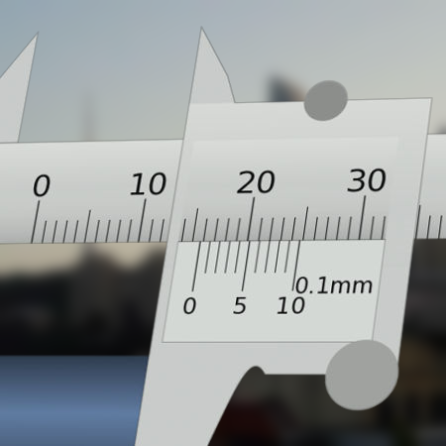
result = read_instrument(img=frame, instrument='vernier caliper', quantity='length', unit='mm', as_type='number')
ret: 15.7 mm
